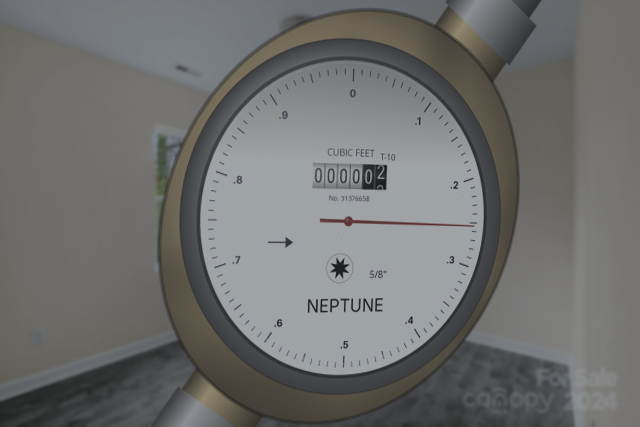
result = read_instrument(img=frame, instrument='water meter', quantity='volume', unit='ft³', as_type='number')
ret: 2.25 ft³
